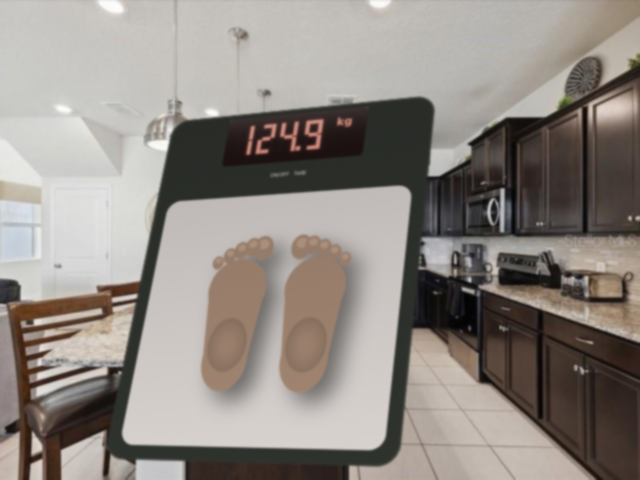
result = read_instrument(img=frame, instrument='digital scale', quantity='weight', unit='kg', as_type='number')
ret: 124.9 kg
